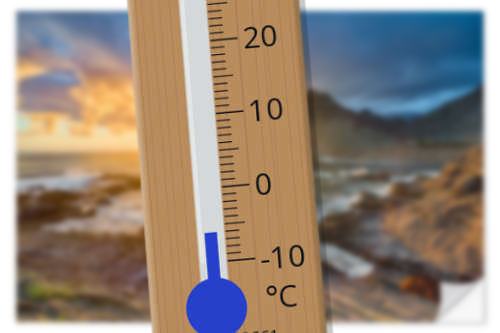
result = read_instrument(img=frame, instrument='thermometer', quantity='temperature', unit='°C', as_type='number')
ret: -6 °C
